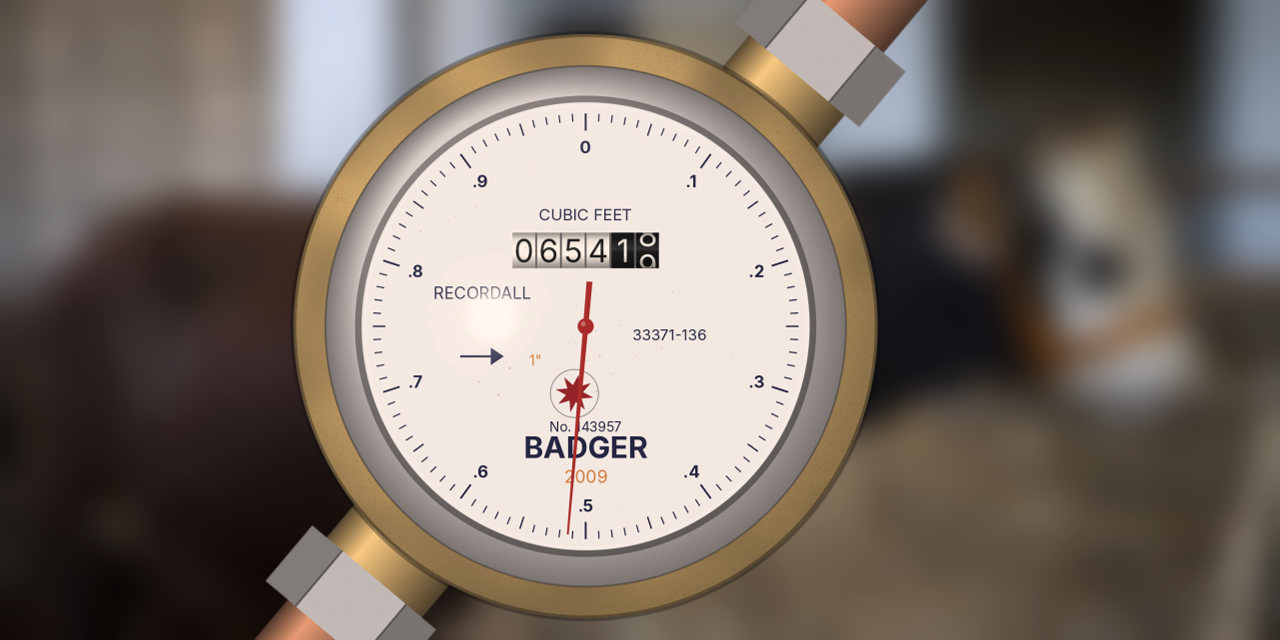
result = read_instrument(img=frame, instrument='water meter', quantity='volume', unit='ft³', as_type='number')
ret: 65418.51 ft³
